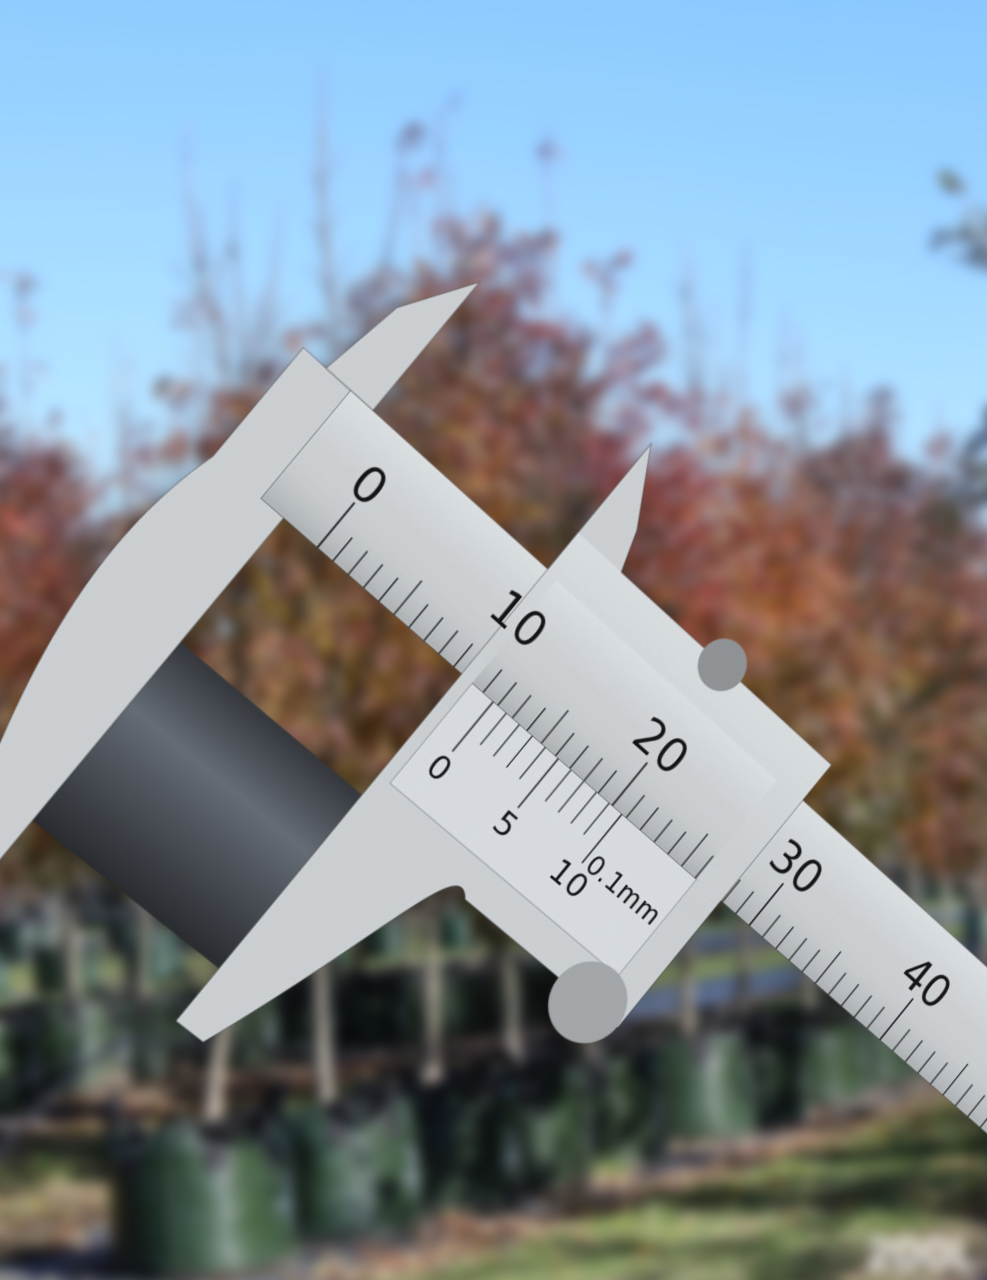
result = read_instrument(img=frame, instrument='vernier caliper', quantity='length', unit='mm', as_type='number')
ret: 11.7 mm
